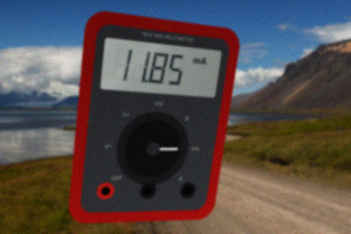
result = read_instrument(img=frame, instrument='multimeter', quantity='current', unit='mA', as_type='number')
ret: 11.85 mA
